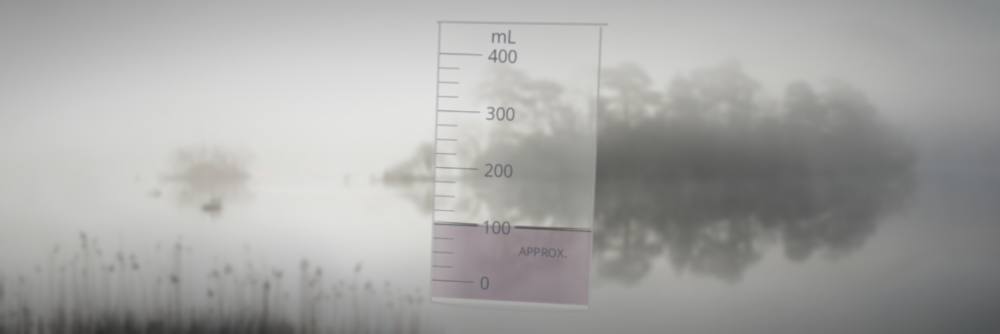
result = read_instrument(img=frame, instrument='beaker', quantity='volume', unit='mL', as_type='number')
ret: 100 mL
